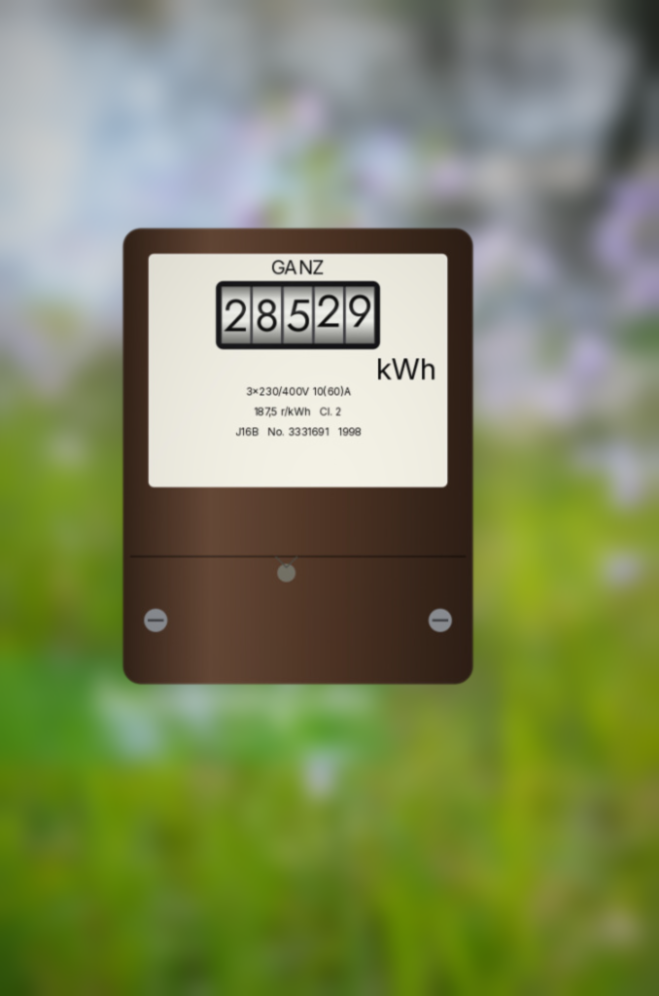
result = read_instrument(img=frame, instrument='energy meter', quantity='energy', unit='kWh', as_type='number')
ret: 28529 kWh
